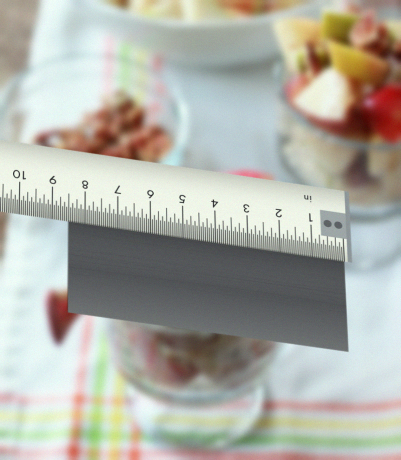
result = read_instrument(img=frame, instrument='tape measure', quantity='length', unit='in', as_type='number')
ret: 8.5 in
